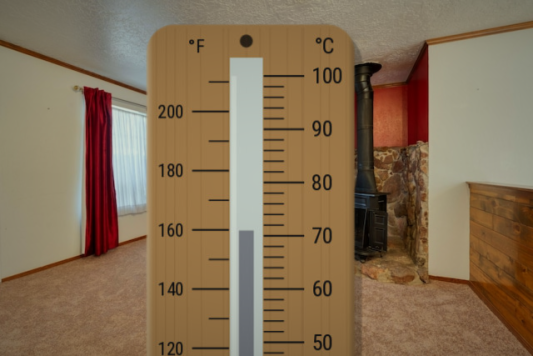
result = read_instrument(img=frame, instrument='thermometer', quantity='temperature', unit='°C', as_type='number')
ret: 71 °C
